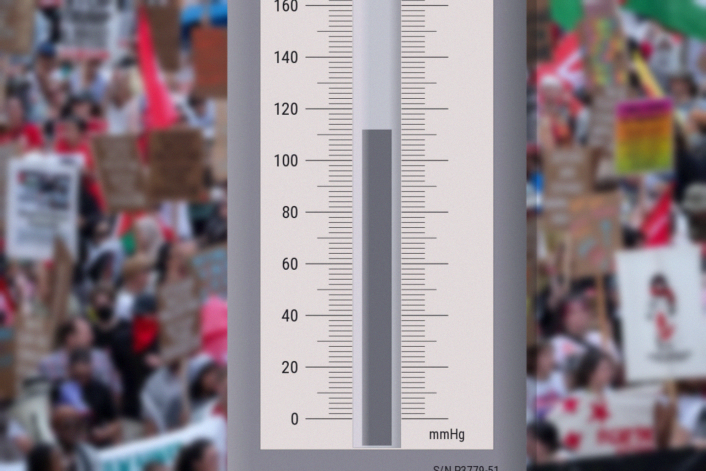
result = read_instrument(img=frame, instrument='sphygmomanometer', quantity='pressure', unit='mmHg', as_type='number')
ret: 112 mmHg
